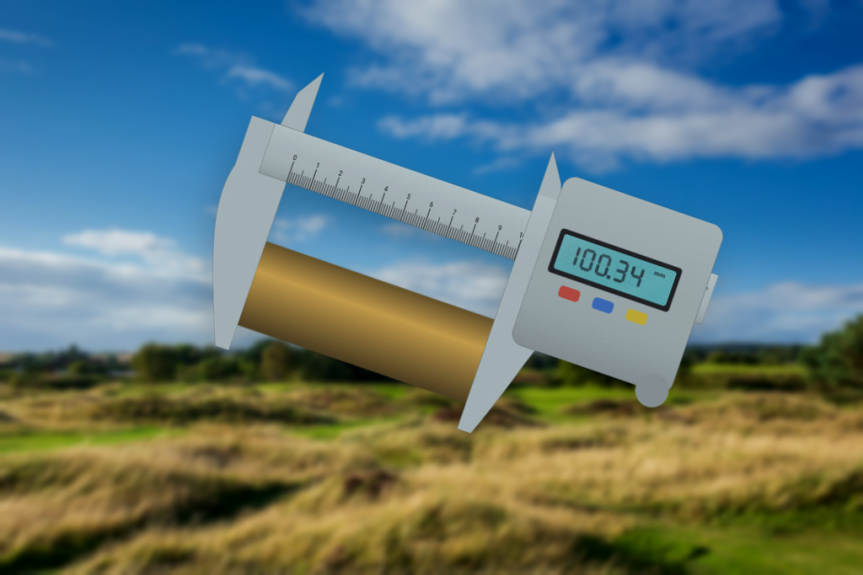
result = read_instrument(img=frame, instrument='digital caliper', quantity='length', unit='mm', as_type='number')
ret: 100.34 mm
